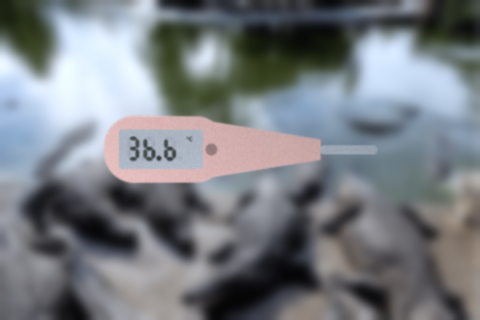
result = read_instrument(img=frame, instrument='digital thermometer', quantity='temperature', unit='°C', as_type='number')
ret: 36.6 °C
